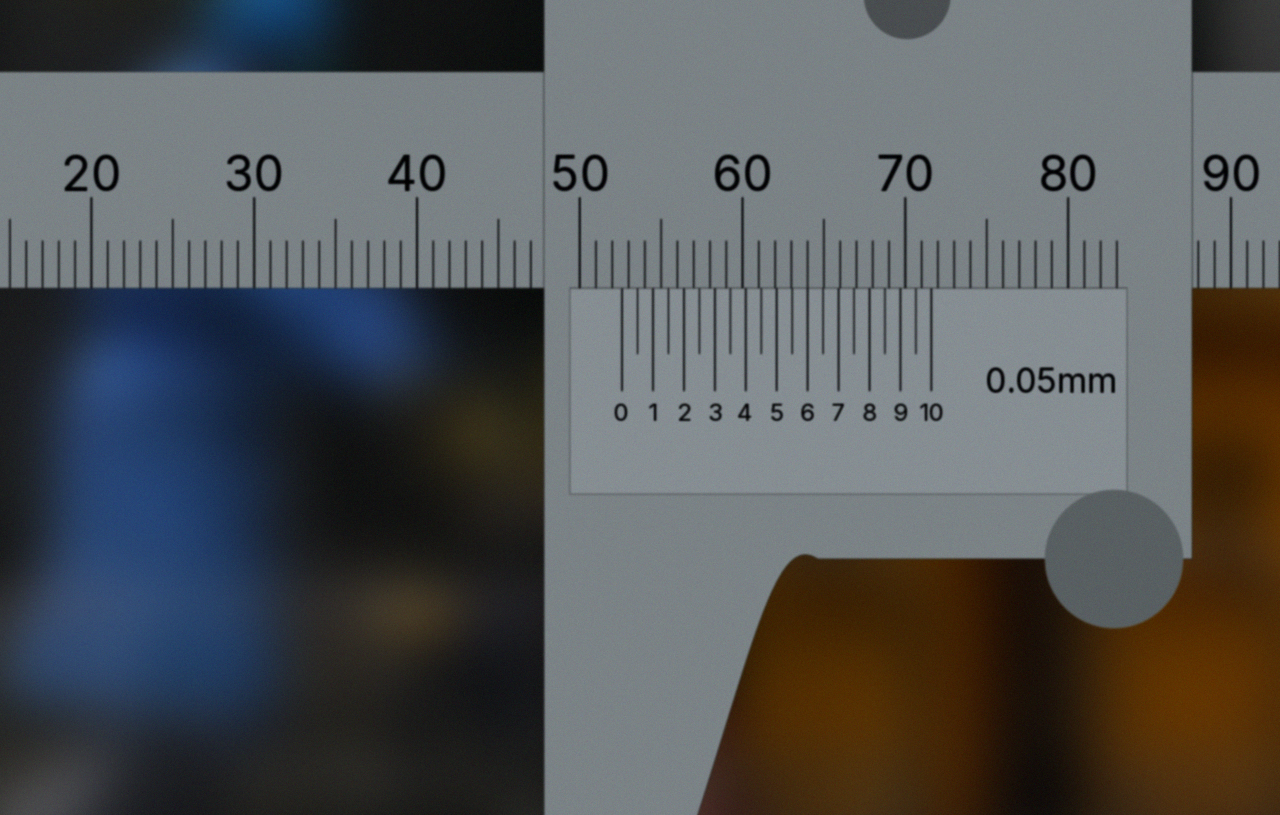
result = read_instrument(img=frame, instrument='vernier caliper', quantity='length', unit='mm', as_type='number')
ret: 52.6 mm
